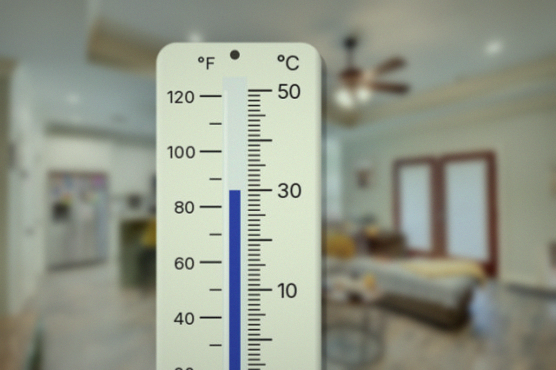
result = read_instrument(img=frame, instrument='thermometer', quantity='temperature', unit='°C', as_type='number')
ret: 30 °C
